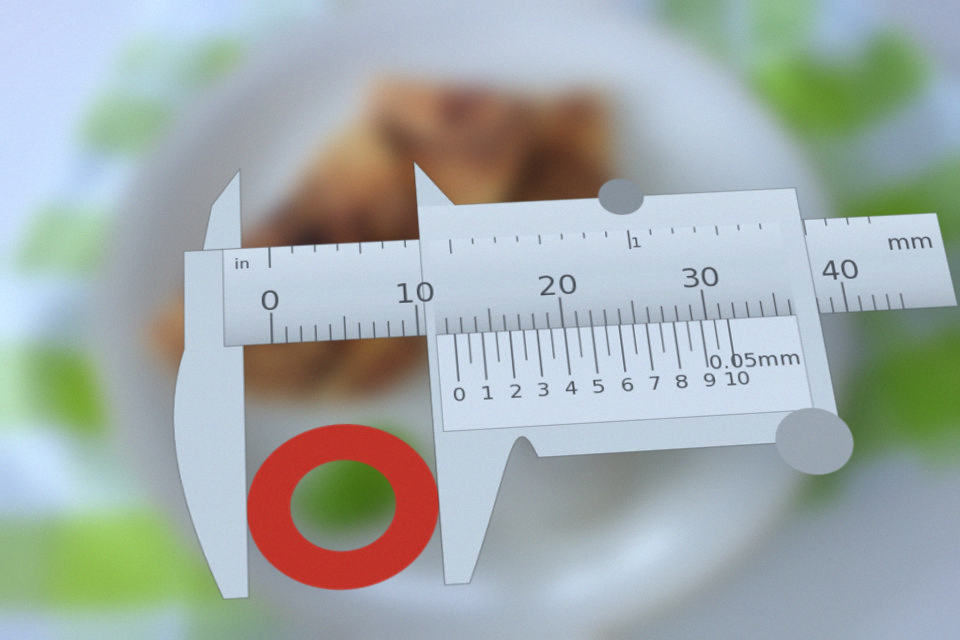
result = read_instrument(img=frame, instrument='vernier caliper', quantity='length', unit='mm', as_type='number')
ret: 12.5 mm
